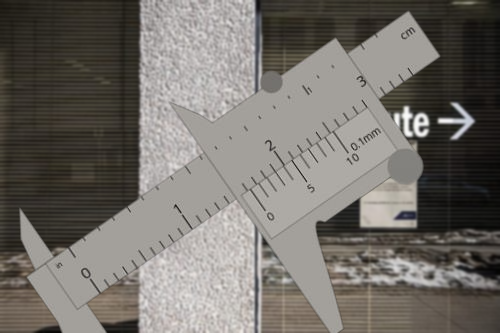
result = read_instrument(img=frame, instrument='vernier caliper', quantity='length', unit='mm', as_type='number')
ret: 16.3 mm
